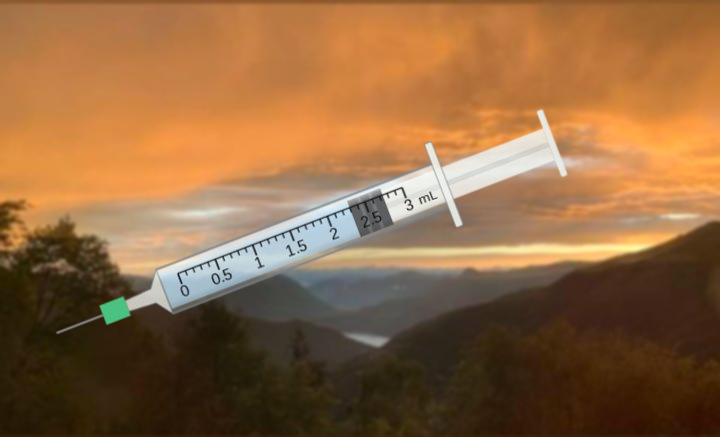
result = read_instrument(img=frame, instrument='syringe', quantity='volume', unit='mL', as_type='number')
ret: 2.3 mL
